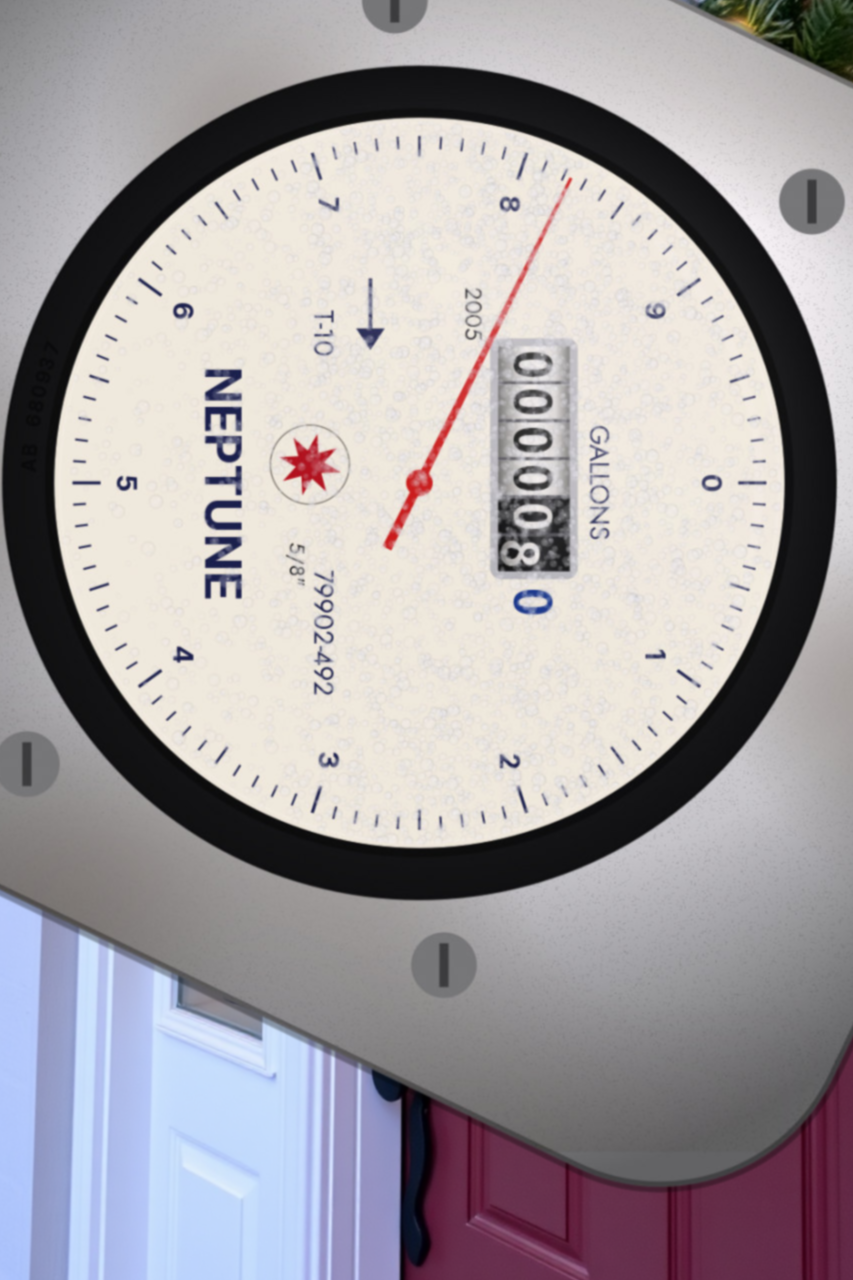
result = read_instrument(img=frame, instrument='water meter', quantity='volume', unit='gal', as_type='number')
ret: 78.2 gal
